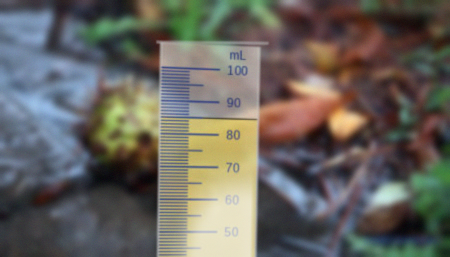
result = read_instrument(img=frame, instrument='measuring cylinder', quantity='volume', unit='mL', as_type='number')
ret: 85 mL
